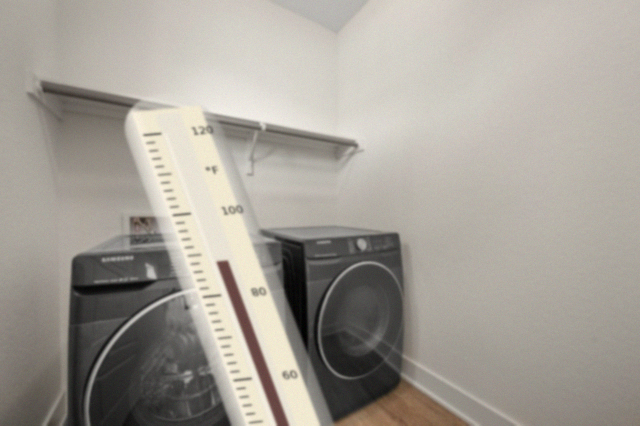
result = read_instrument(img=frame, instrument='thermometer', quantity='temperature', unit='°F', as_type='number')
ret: 88 °F
